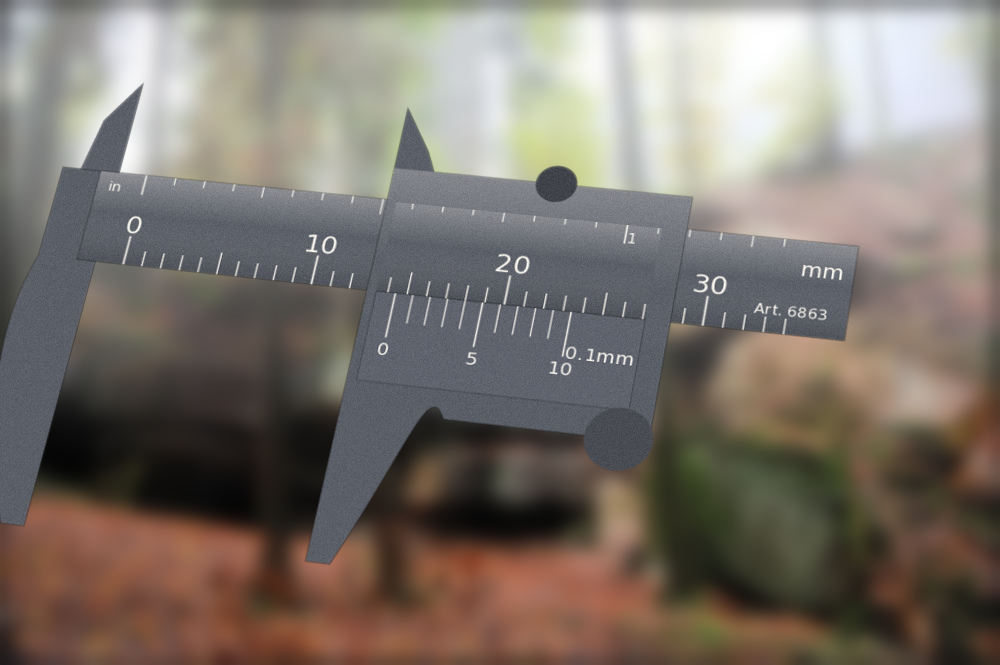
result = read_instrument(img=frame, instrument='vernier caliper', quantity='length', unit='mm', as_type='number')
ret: 14.4 mm
